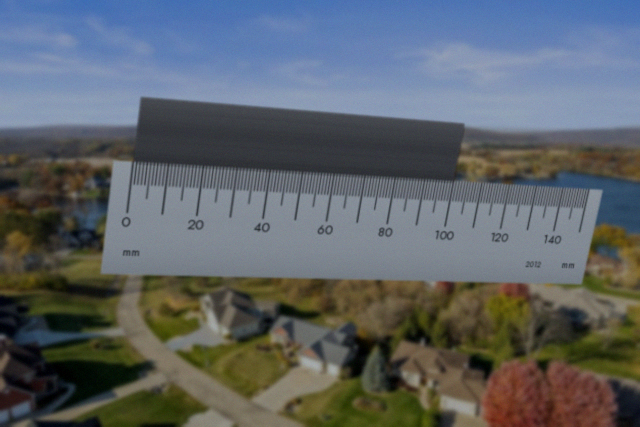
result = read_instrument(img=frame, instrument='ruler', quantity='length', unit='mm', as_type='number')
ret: 100 mm
